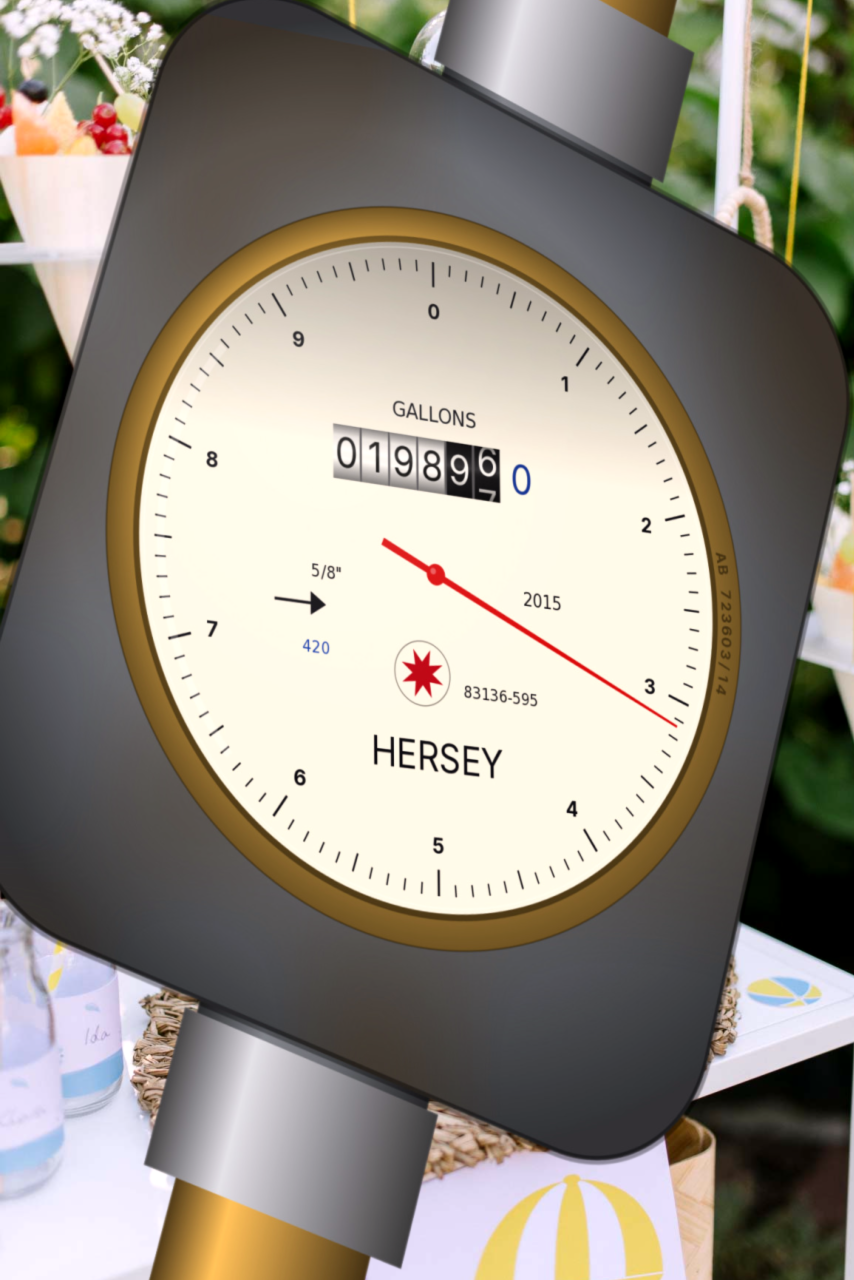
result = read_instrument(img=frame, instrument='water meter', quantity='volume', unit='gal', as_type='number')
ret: 198963.1 gal
